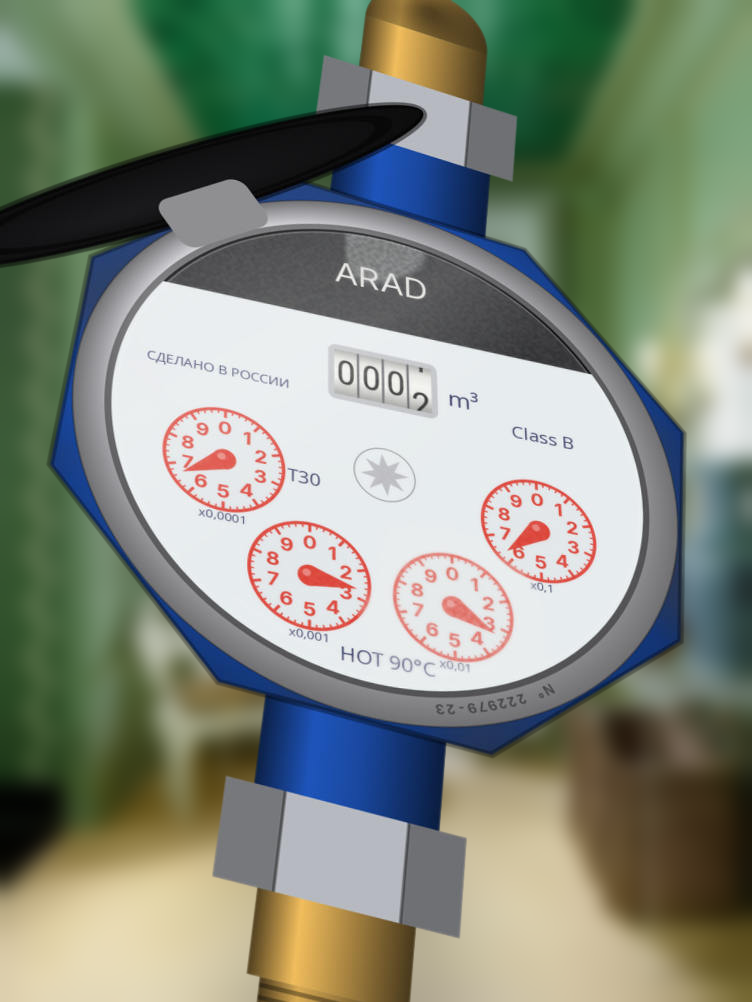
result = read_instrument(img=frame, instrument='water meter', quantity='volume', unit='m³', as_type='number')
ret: 1.6326 m³
